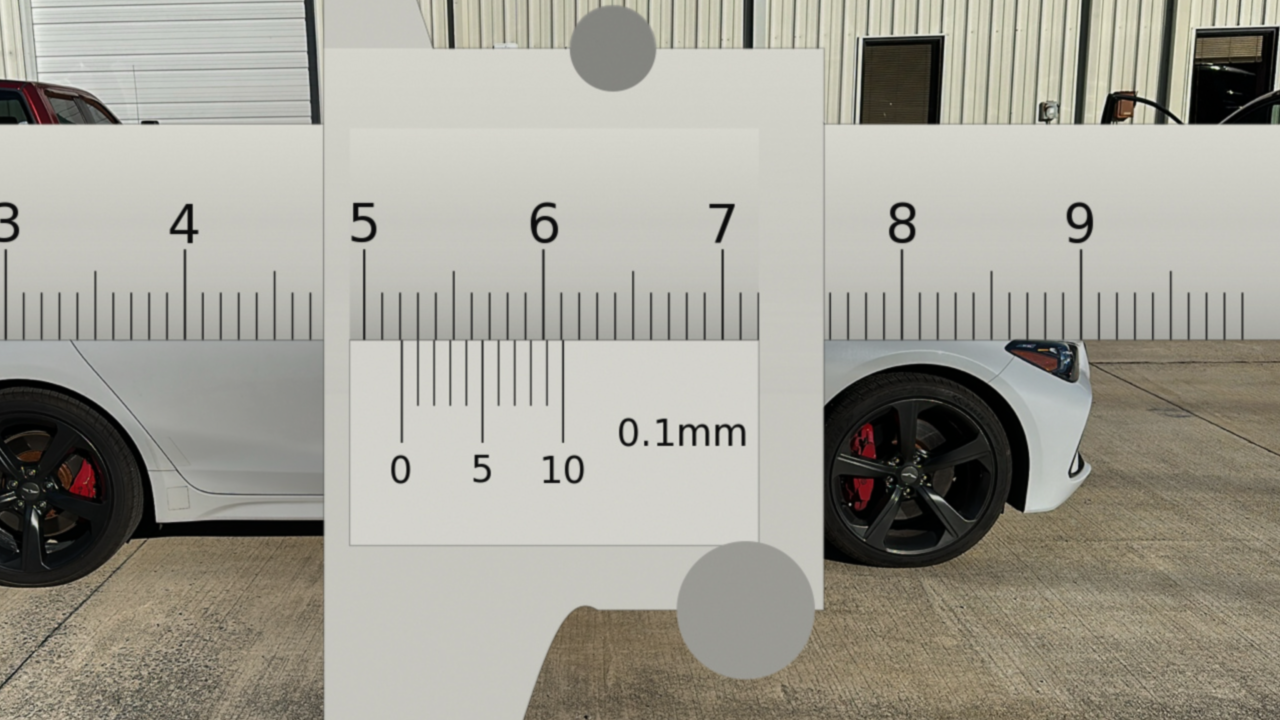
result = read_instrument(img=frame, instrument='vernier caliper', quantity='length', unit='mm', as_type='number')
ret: 52.1 mm
